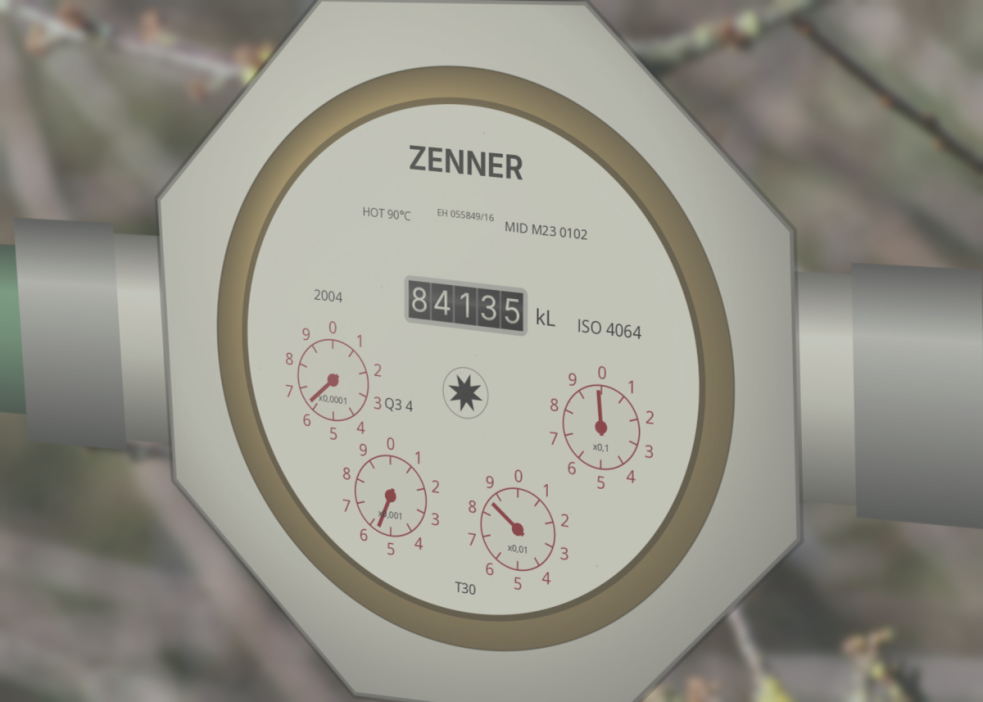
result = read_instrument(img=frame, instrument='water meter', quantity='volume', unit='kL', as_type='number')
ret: 84134.9856 kL
